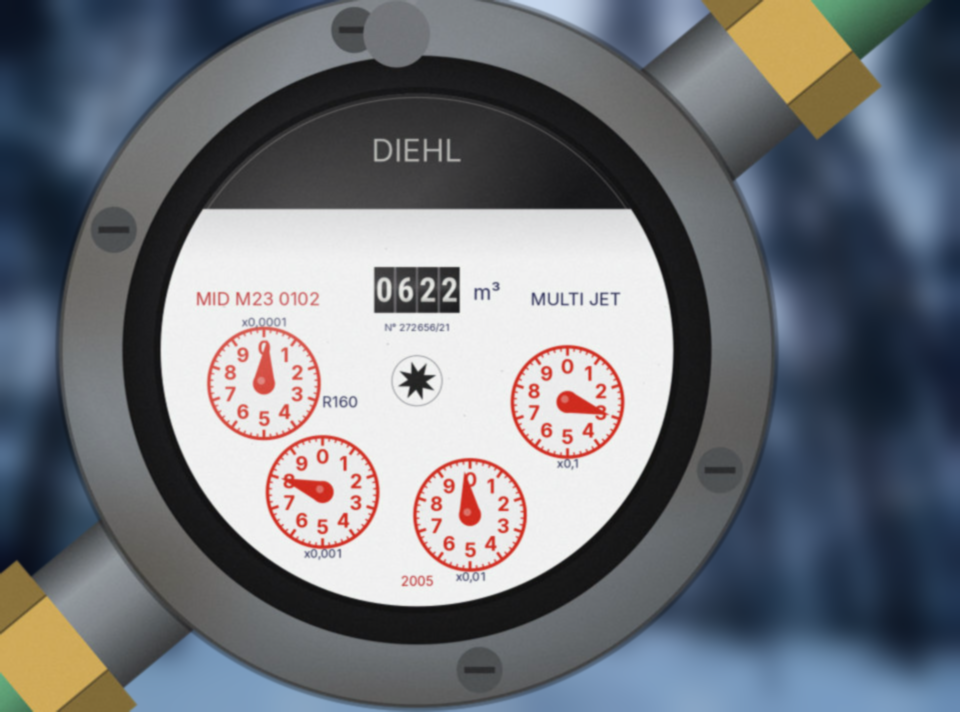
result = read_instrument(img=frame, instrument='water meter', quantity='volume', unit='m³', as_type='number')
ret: 622.2980 m³
